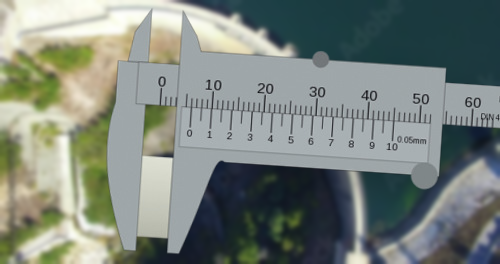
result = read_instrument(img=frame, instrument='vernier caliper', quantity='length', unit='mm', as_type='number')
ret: 6.0 mm
